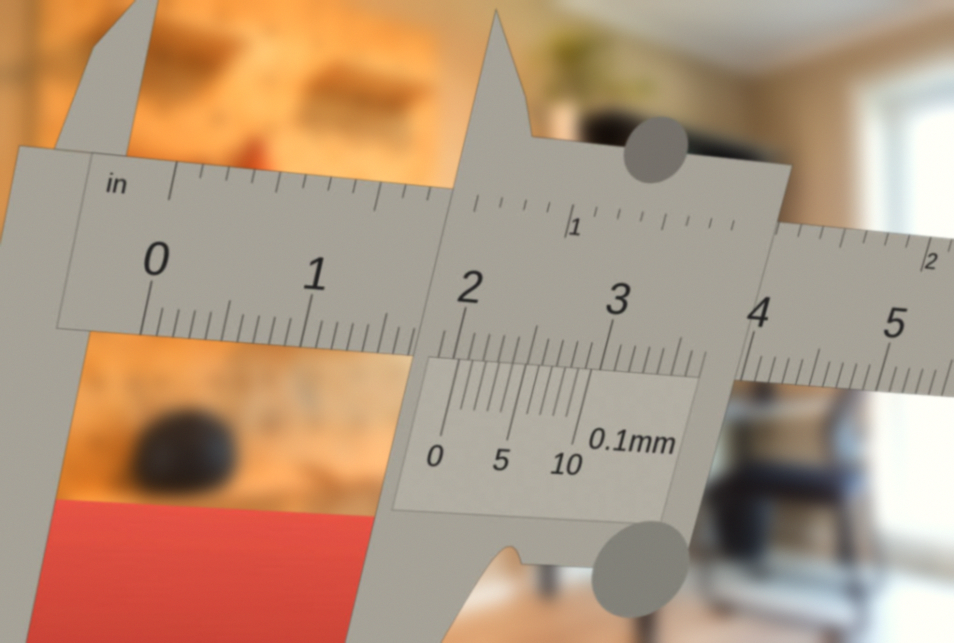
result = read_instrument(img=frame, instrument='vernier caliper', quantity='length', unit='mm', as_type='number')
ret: 20.4 mm
